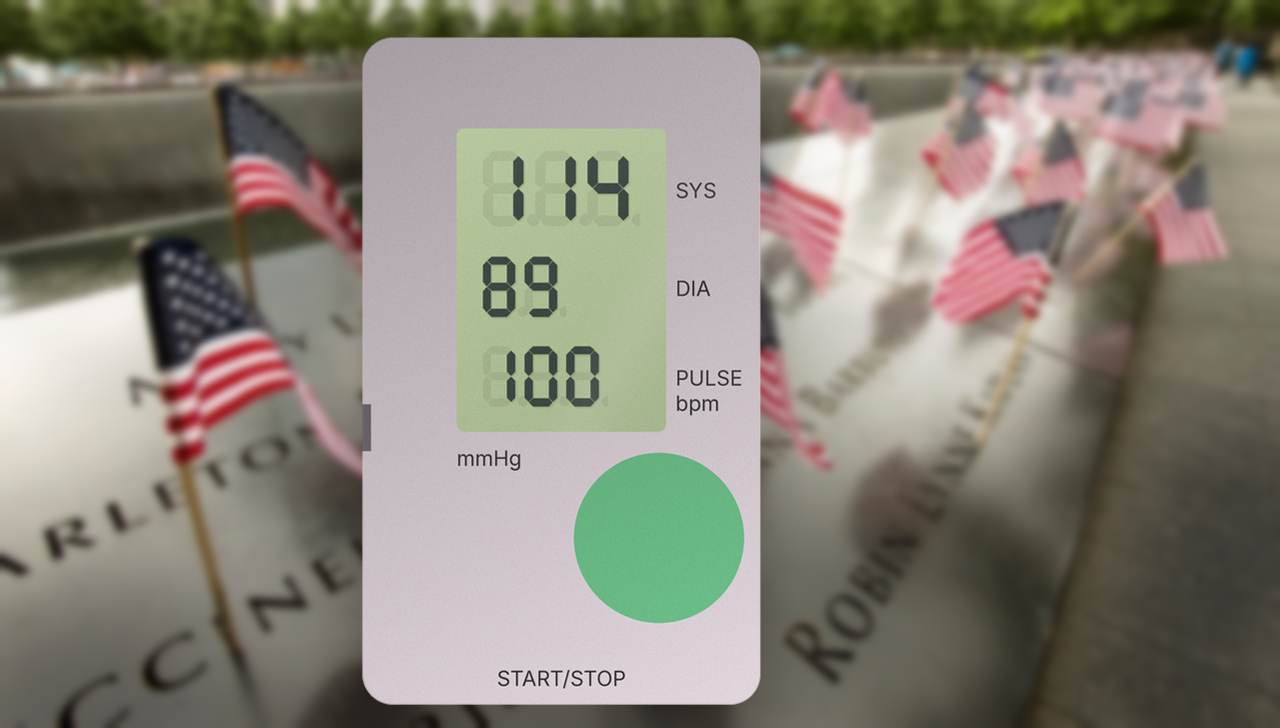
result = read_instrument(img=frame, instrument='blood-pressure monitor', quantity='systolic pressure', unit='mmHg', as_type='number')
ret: 114 mmHg
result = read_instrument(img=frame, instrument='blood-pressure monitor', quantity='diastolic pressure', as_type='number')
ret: 89 mmHg
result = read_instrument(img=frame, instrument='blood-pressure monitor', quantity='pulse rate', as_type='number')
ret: 100 bpm
